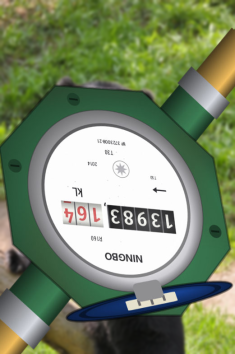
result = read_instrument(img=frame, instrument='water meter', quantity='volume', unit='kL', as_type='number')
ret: 13983.164 kL
